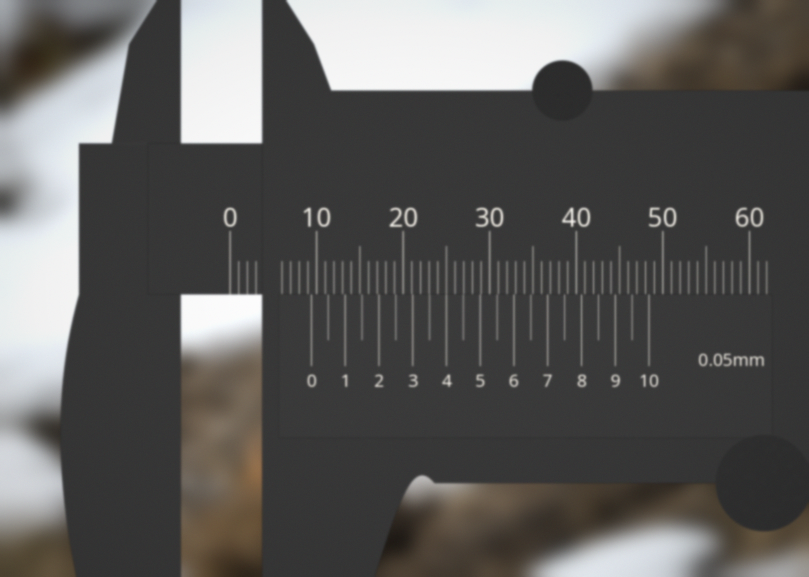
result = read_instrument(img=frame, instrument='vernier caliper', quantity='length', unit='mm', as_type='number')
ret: 9.4 mm
